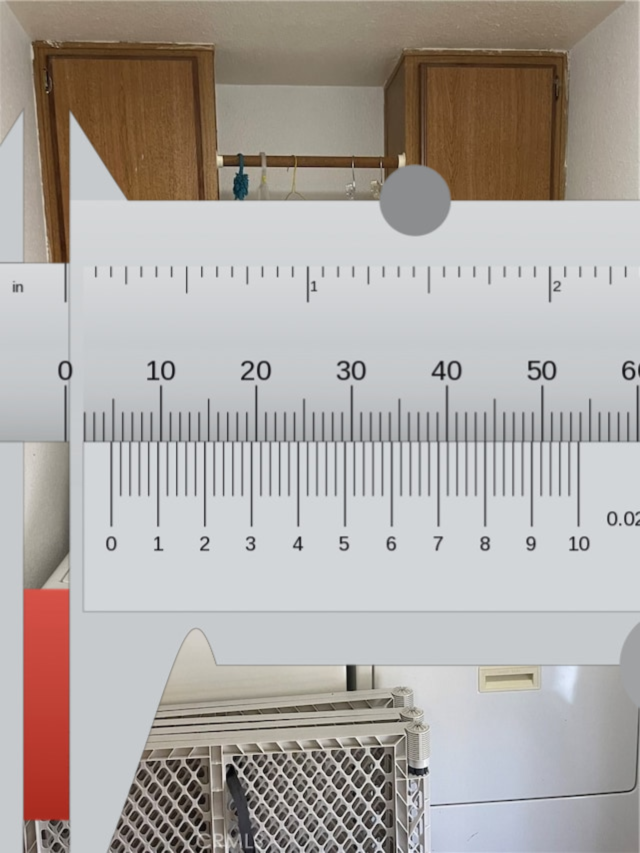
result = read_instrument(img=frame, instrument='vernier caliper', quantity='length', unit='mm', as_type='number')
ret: 4.8 mm
